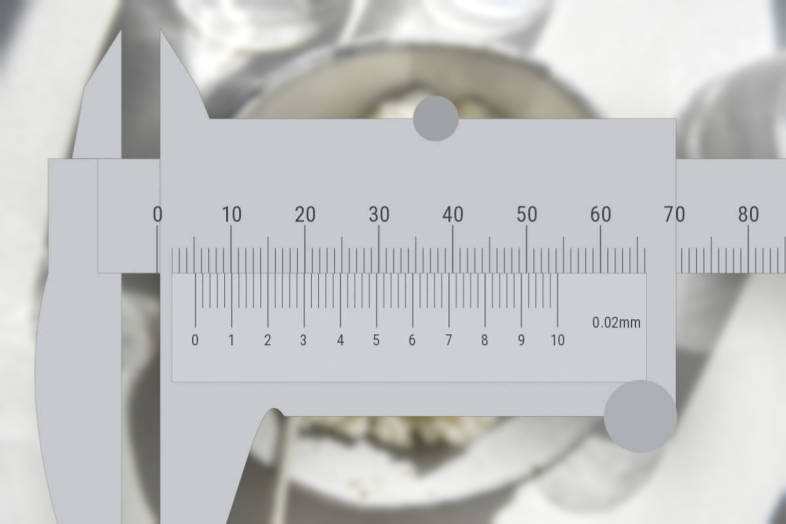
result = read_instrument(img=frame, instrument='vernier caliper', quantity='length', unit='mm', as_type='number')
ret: 5.2 mm
